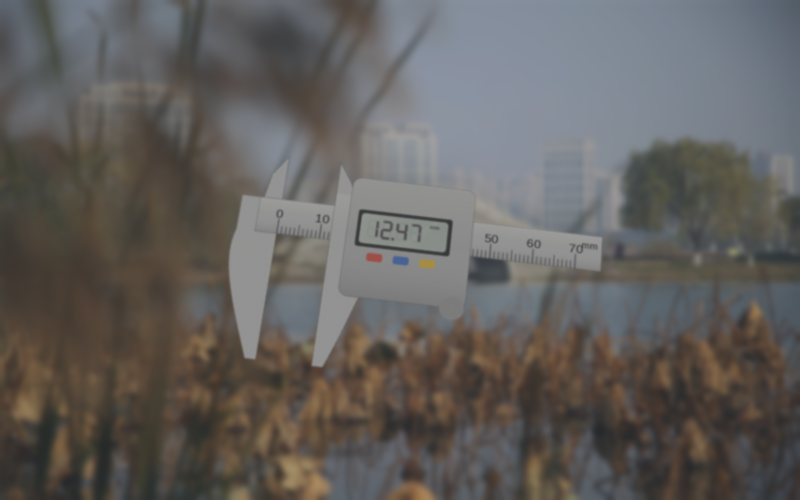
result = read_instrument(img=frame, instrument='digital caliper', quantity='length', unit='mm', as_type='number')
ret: 12.47 mm
